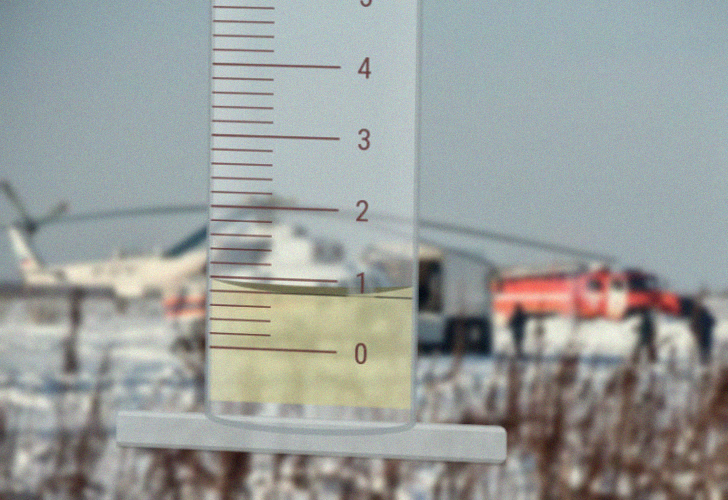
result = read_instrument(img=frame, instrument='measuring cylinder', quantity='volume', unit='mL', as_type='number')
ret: 0.8 mL
